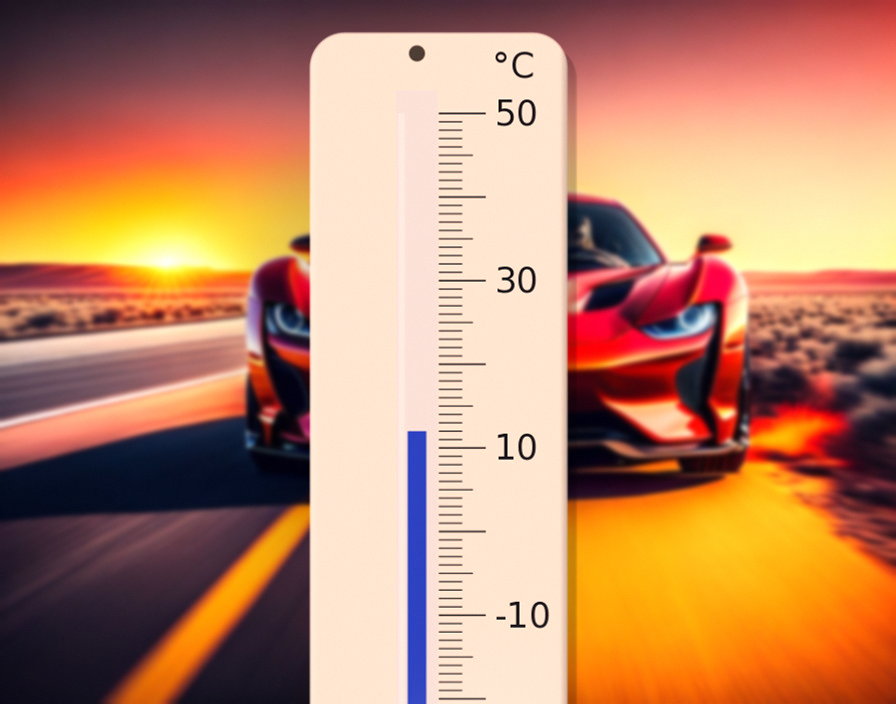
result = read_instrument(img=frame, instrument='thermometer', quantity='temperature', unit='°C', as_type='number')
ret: 12 °C
